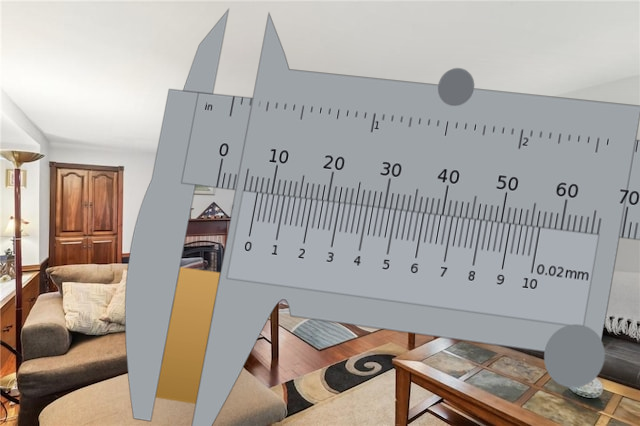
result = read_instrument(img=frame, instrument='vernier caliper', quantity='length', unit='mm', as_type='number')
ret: 7.4 mm
